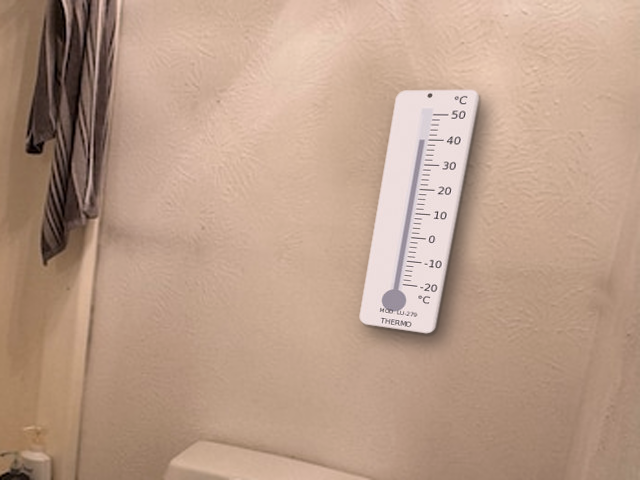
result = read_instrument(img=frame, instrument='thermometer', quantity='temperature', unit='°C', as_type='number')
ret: 40 °C
